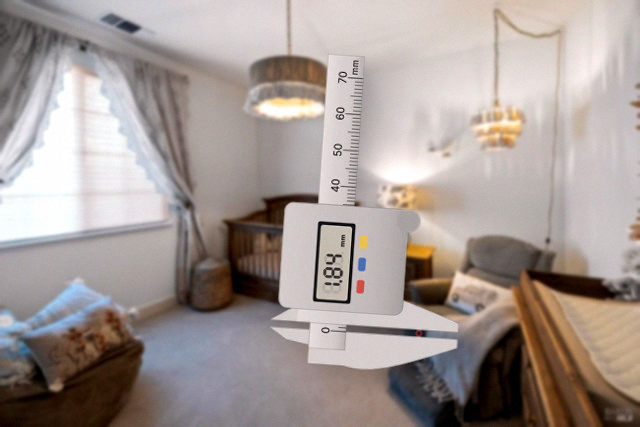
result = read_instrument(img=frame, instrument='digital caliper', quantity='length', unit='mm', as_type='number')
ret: 1.84 mm
